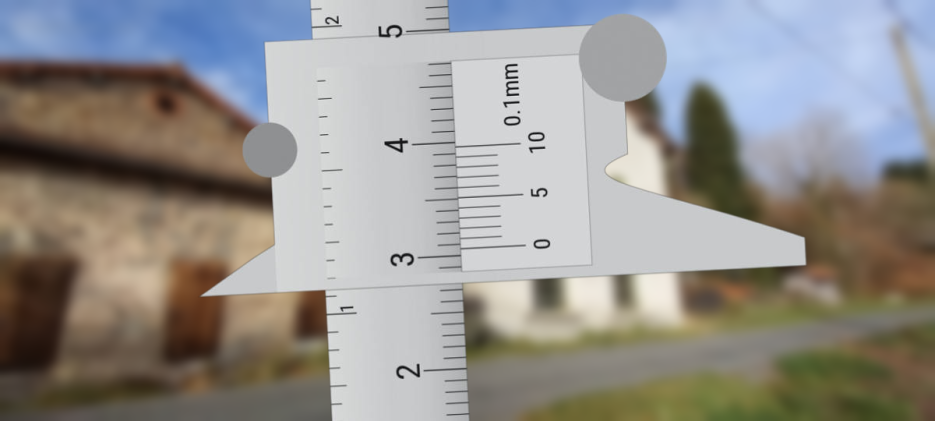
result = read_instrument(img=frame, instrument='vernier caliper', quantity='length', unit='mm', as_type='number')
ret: 30.6 mm
